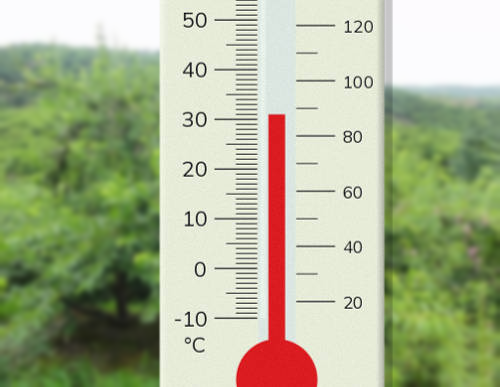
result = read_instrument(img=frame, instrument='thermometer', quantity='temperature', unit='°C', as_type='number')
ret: 31 °C
